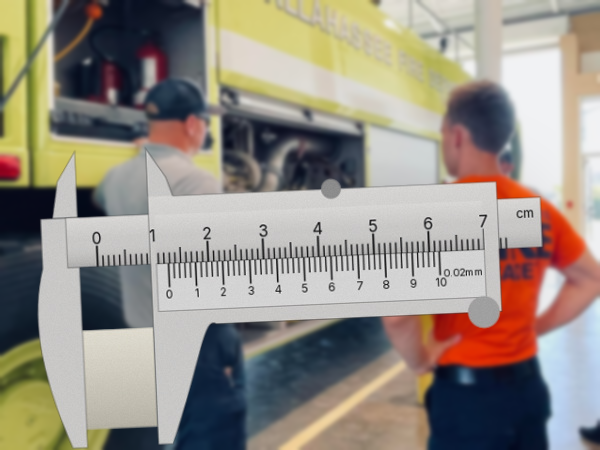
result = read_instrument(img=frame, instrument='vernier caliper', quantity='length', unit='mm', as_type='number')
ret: 12.8 mm
